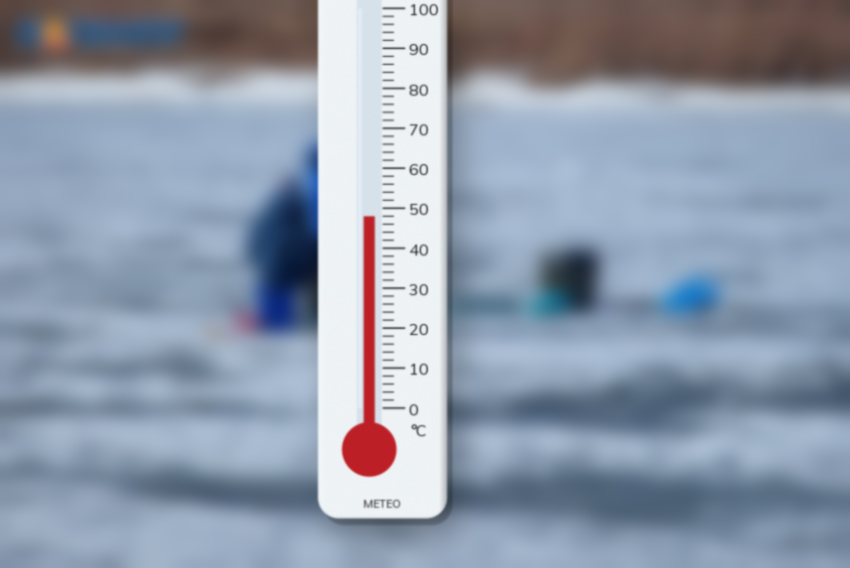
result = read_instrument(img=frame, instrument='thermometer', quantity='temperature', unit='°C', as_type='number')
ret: 48 °C
